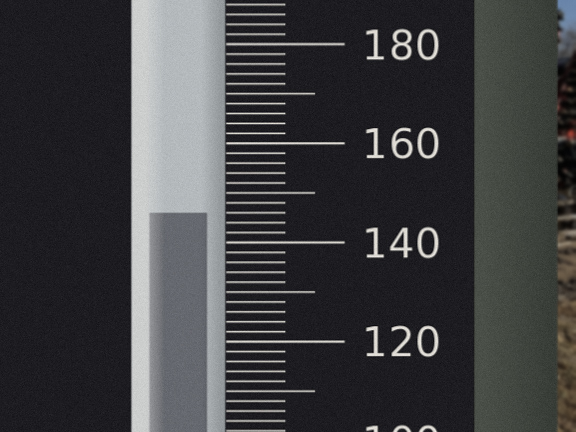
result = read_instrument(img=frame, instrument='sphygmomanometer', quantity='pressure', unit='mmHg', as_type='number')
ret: 146 mmHg
